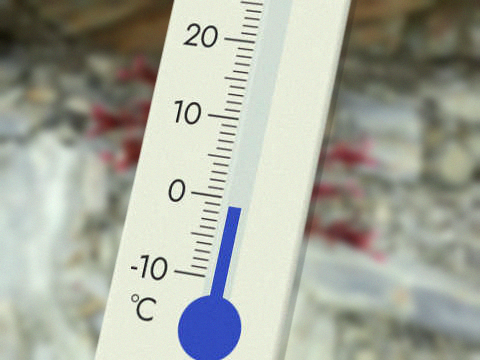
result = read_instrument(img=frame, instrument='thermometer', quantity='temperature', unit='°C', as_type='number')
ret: -1 °C
